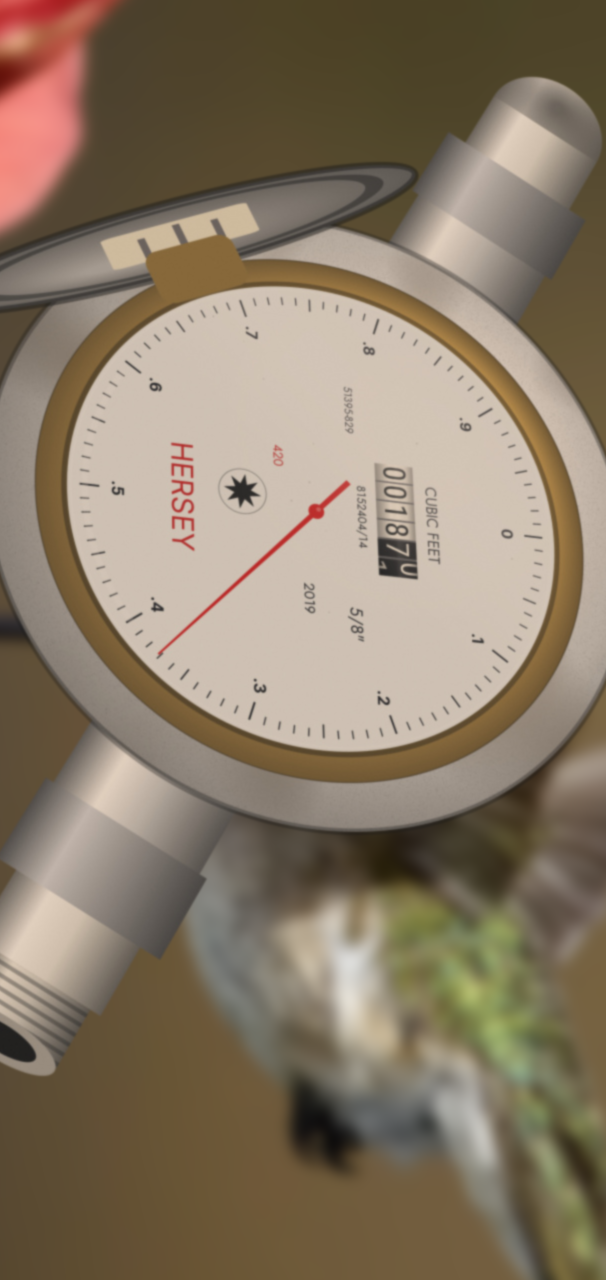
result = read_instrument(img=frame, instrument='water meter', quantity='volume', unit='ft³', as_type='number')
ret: 1870.37 ft³
